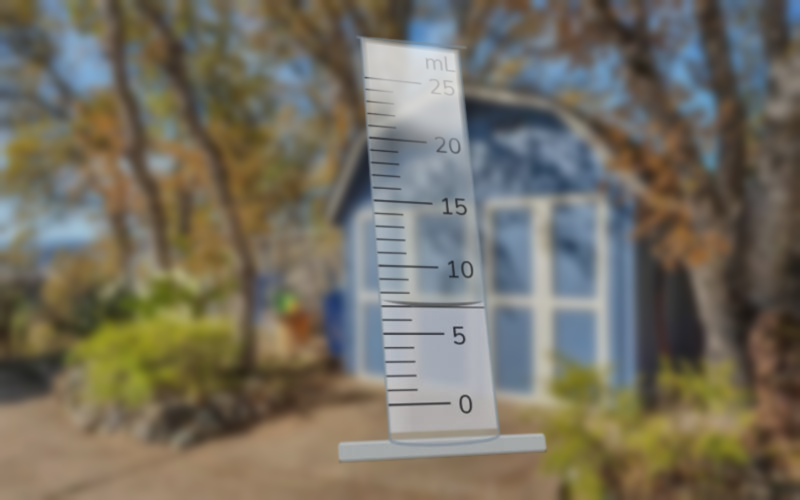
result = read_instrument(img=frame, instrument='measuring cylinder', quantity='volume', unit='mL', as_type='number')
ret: 7 mL
